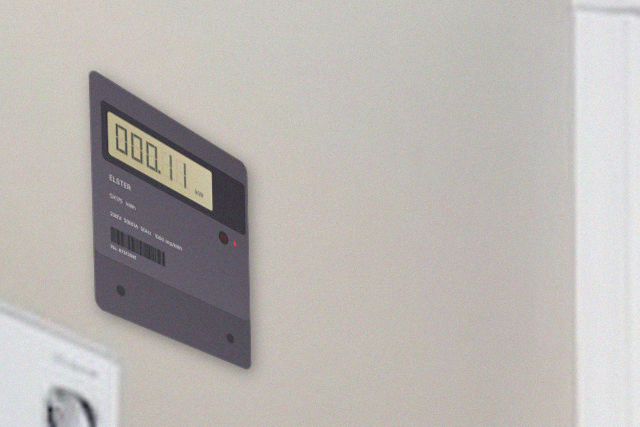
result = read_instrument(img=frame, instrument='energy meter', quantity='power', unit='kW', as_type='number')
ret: 0.11 kW
